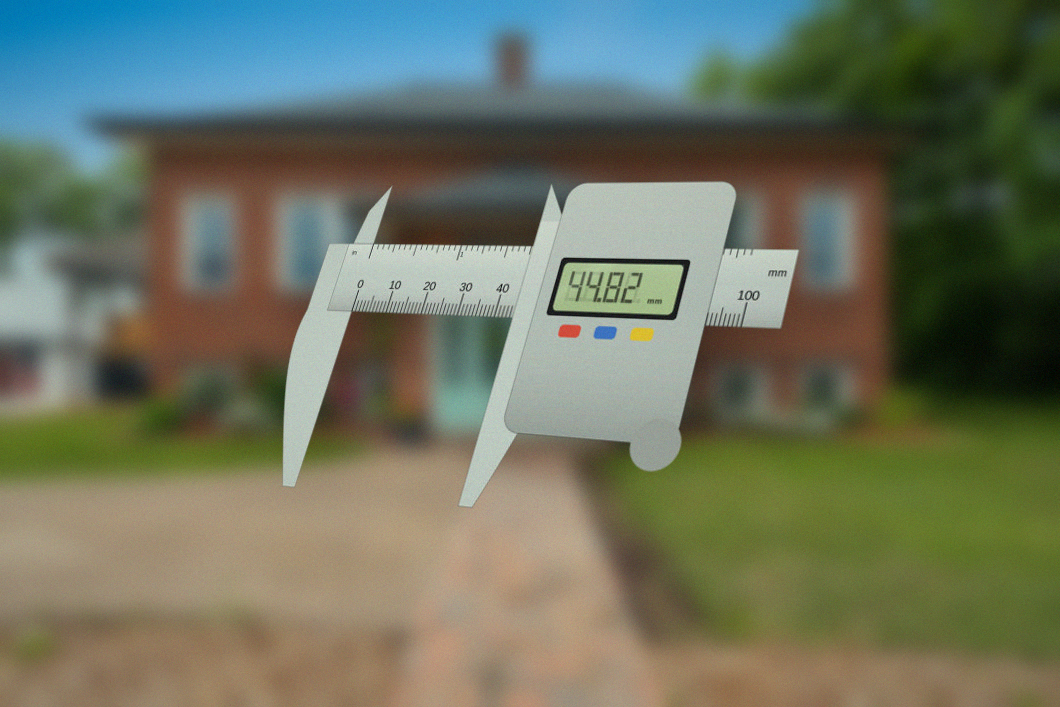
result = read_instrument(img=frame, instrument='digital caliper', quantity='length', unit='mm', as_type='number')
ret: 44.82 mm
